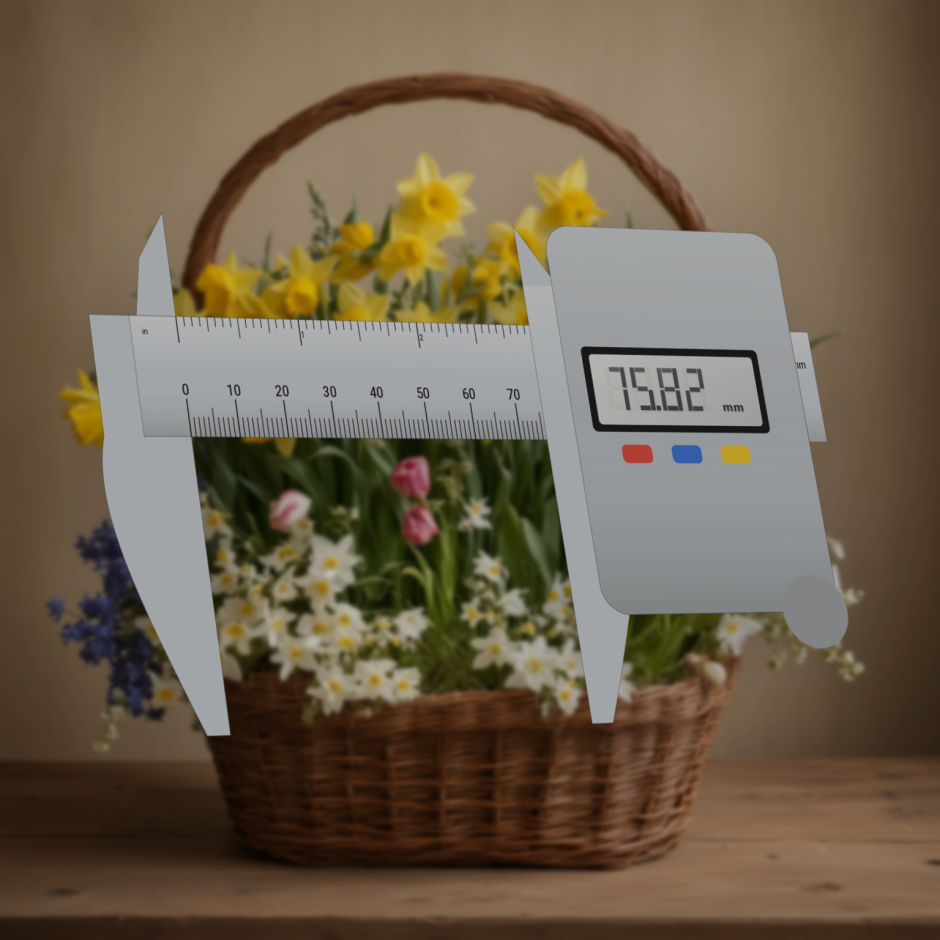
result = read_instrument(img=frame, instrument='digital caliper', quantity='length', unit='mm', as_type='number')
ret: 75.82 mm
